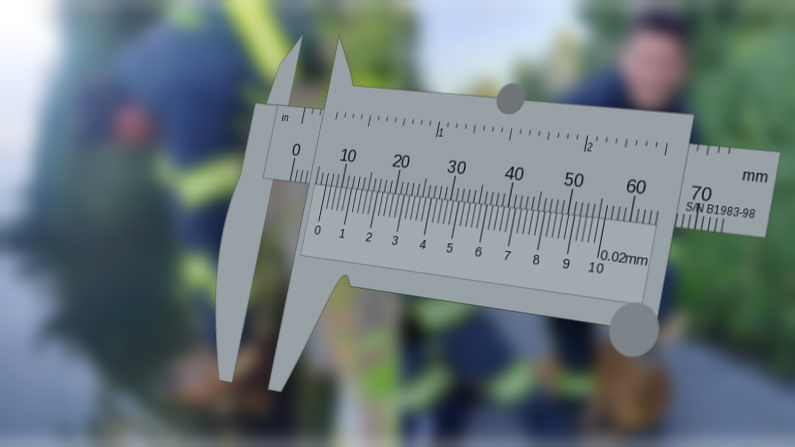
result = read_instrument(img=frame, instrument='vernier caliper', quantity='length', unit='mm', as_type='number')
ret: 7.0 mm
